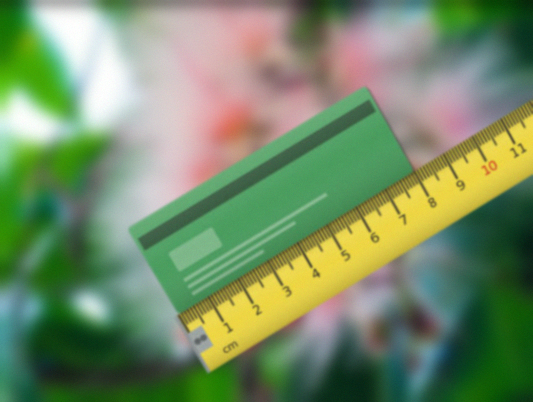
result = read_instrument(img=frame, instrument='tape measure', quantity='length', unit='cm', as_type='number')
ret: 8 cm
